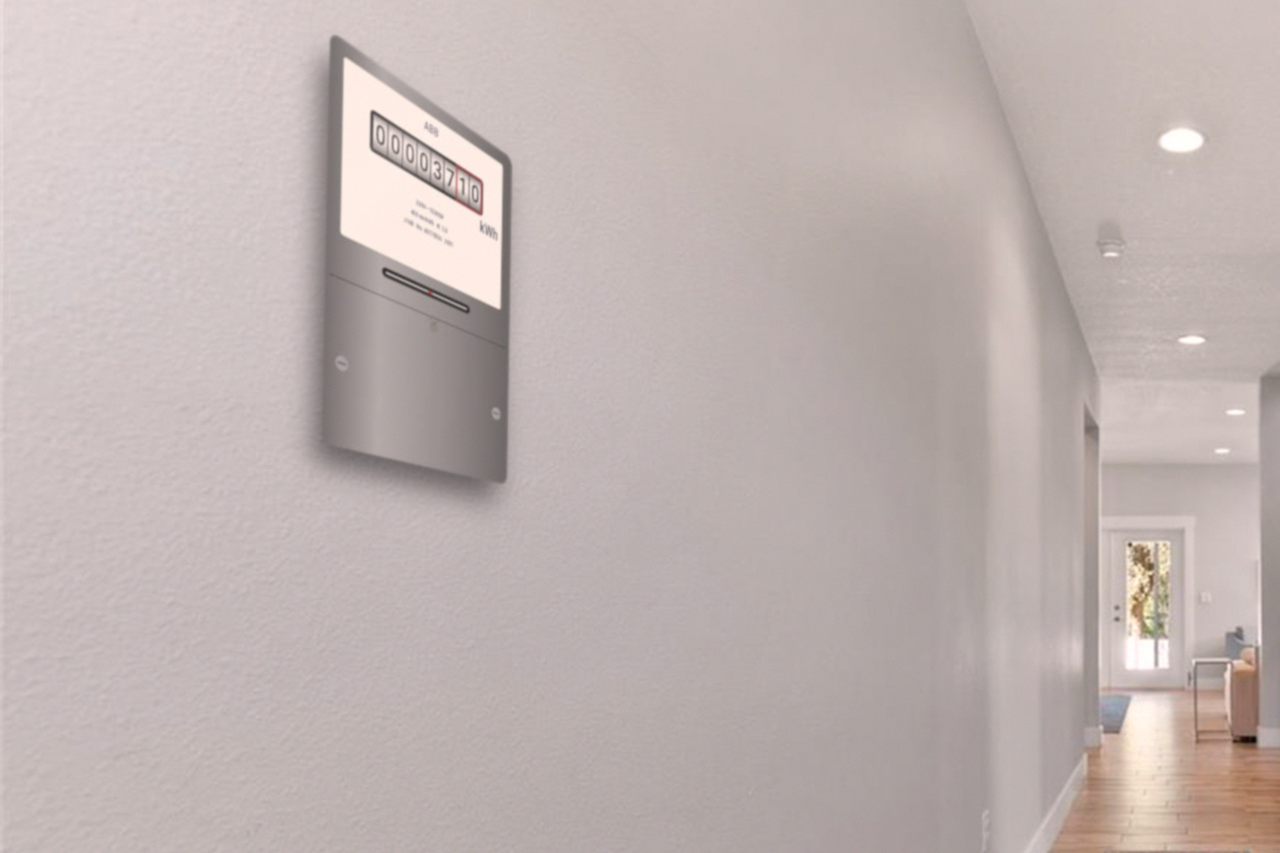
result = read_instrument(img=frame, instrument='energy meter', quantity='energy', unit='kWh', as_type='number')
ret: 37.10 kWh
